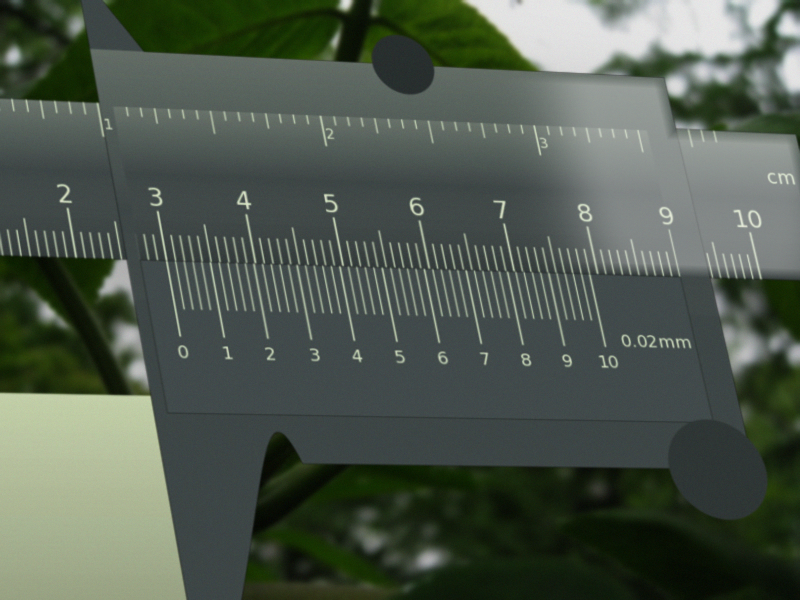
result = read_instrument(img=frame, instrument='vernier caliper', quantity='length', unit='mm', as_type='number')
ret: 30.0 mm
